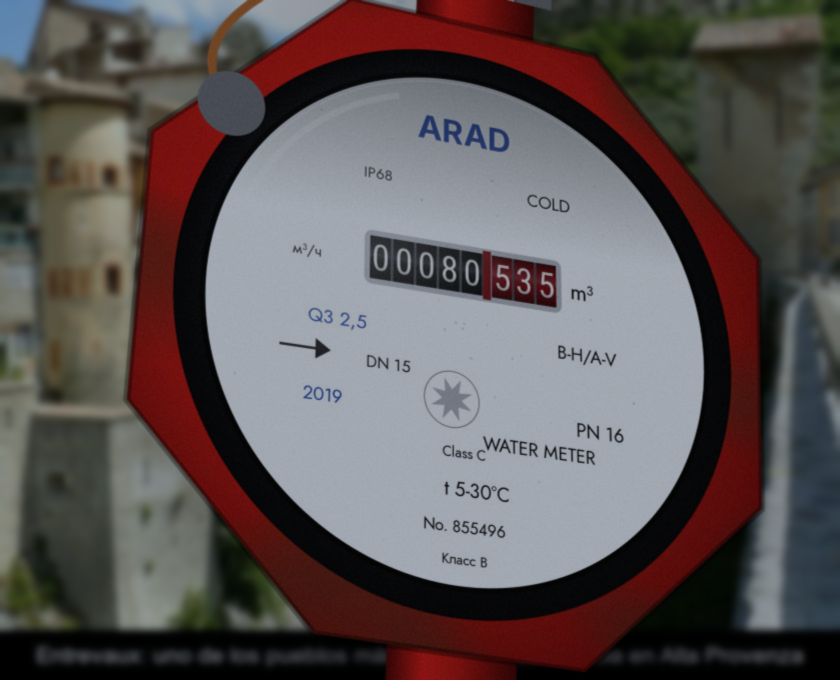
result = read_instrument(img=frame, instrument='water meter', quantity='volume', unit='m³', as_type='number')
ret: 80.535 m³
